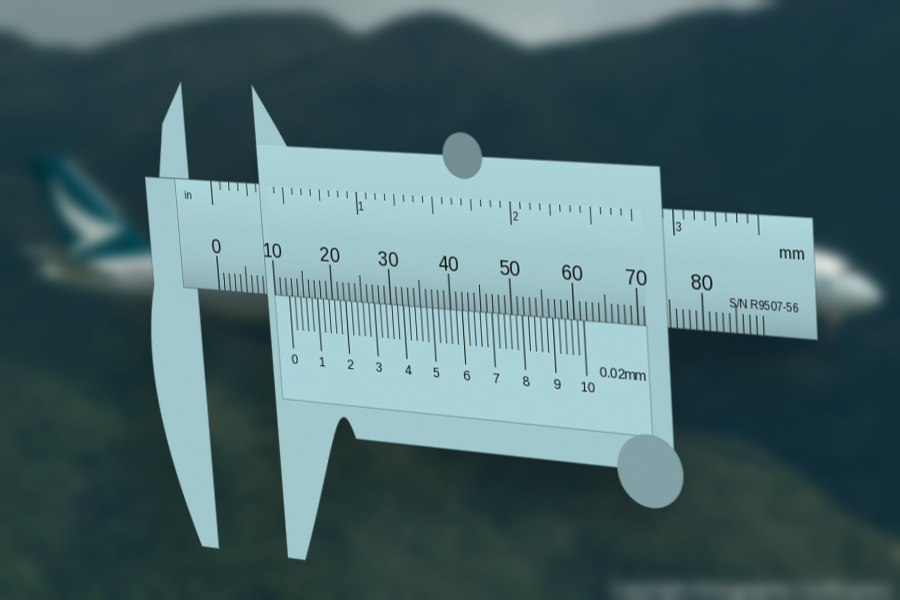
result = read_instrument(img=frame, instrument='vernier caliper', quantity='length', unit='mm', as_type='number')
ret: 12.5 mm
